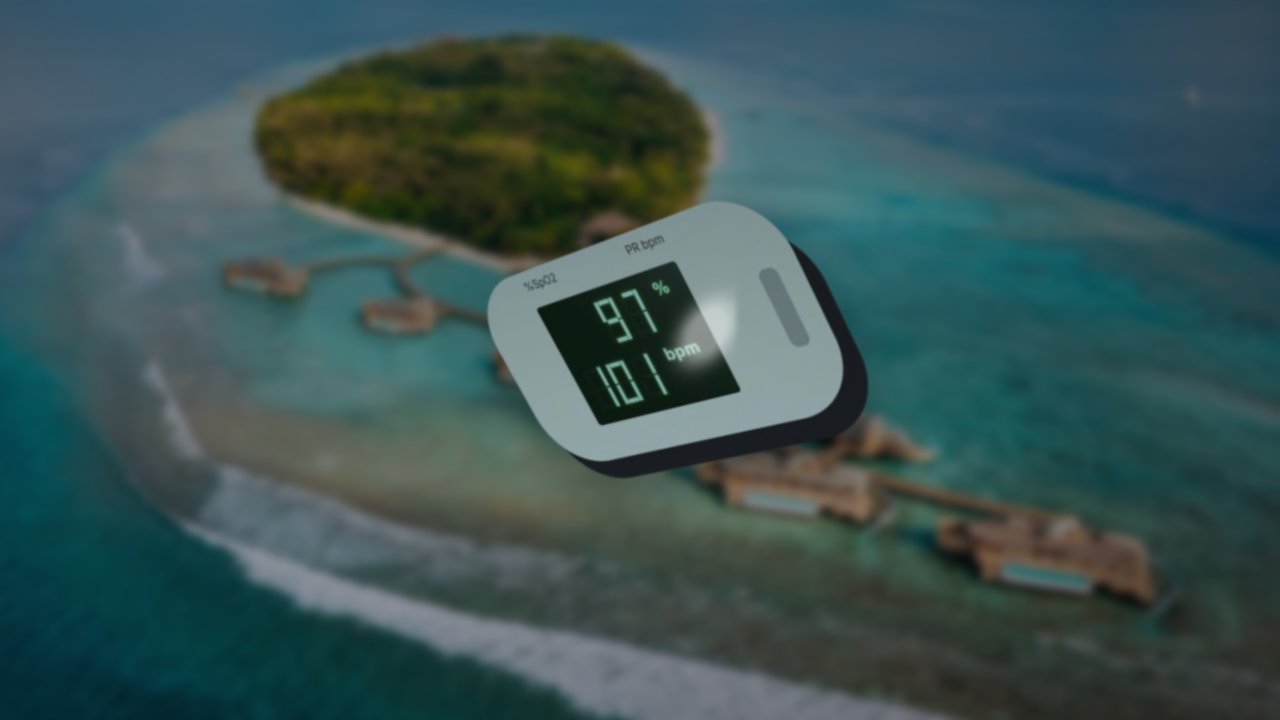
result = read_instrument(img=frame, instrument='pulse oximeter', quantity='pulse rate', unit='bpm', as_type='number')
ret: 101 bpm
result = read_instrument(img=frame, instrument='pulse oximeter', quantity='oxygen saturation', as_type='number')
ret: 97 %
